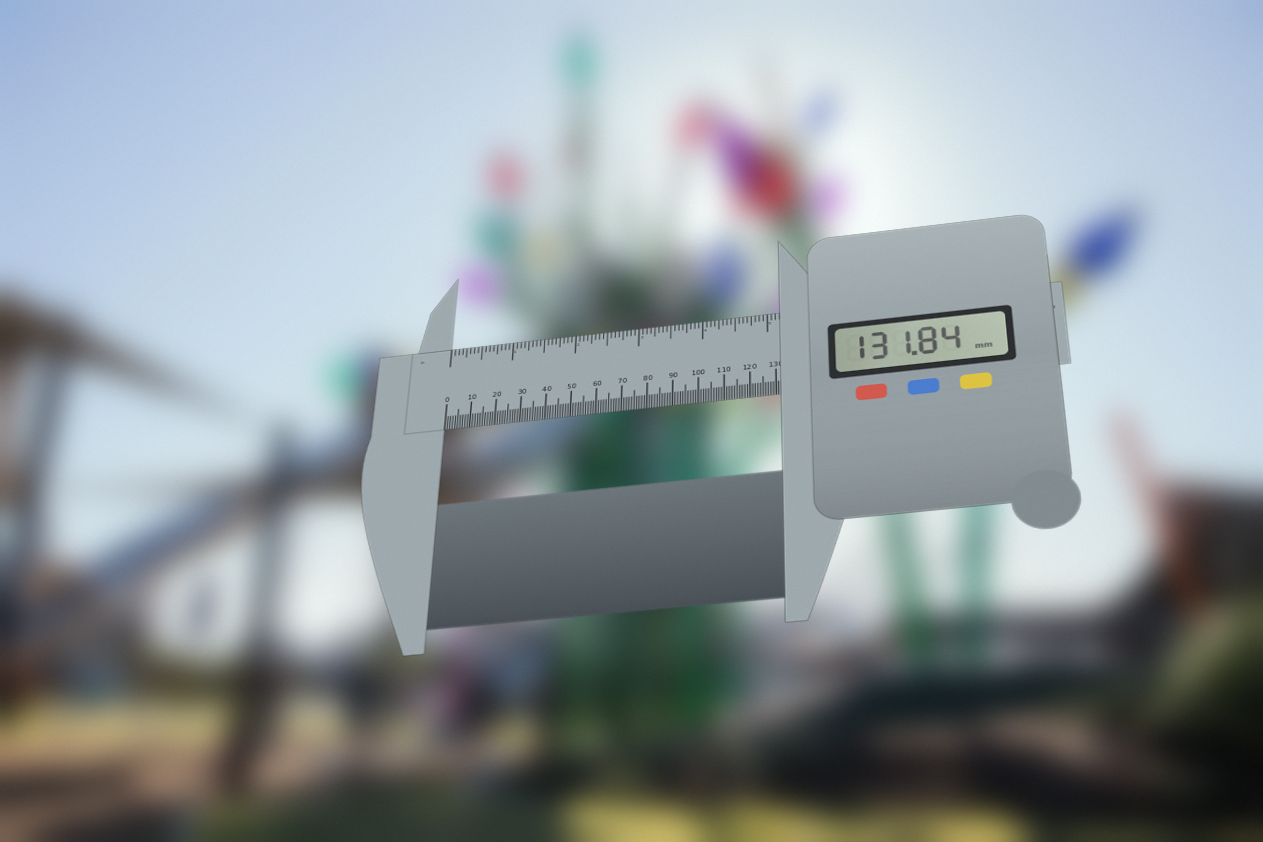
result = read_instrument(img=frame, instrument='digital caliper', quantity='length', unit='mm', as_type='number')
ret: 131.84 mm
